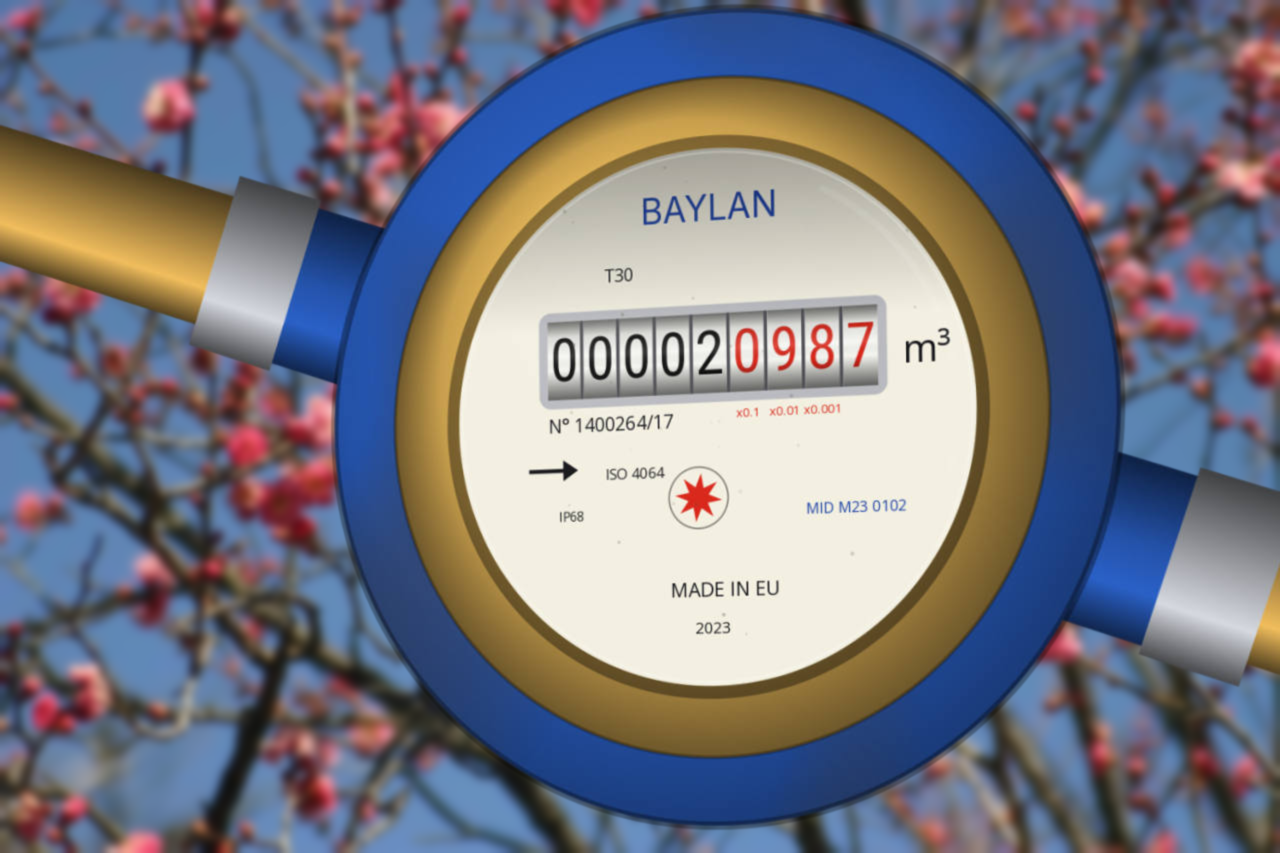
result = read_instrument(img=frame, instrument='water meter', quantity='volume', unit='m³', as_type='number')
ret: 2.0987 m³
